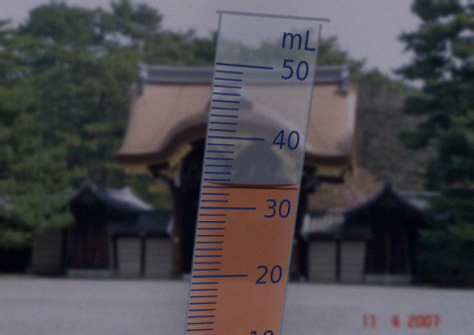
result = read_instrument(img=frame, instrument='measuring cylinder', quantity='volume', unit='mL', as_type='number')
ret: 33 mL
